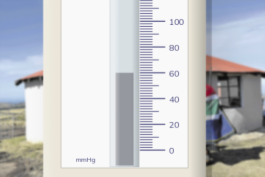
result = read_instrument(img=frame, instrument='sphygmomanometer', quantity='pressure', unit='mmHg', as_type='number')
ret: 60 mmHg
